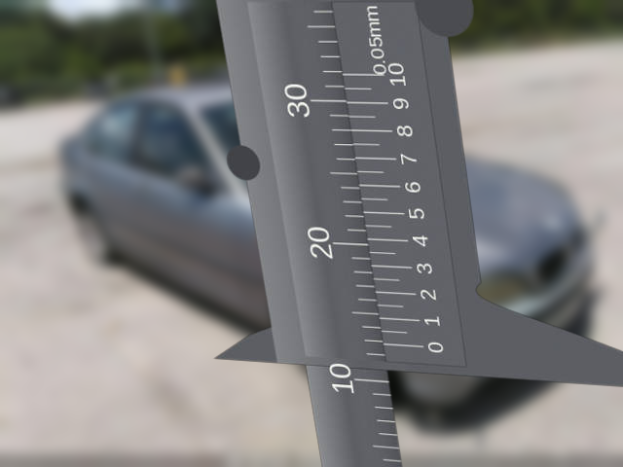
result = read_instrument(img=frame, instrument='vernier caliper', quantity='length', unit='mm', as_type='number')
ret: 12.8 mm
